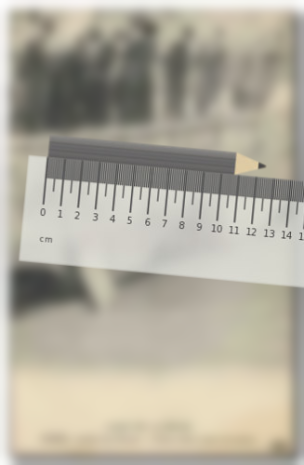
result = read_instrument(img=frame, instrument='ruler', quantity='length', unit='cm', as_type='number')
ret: 12.5 cm
